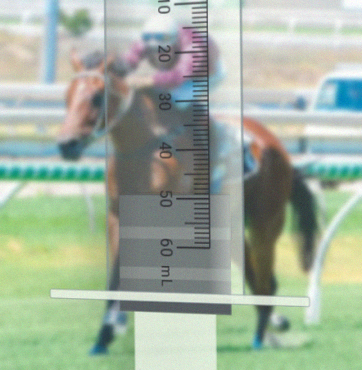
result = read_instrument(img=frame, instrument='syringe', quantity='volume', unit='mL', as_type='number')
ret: 49 mL
